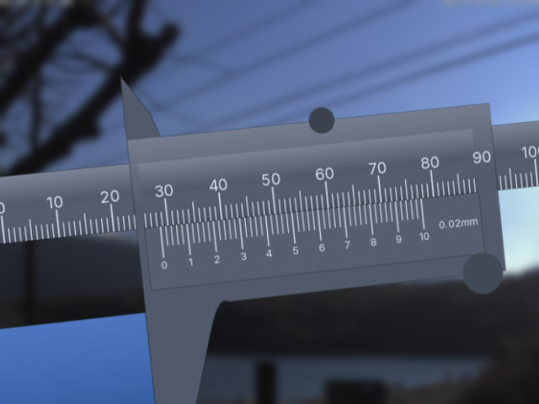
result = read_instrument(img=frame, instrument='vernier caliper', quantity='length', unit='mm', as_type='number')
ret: 28.6 mm
